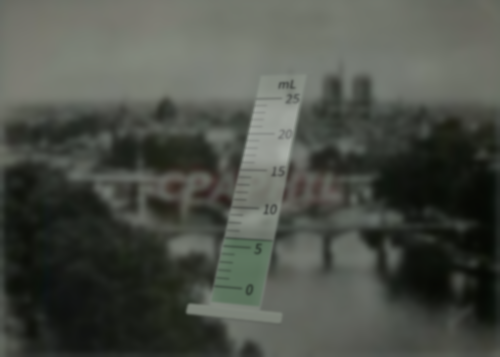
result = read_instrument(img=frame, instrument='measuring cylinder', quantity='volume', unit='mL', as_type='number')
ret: 6 mL
